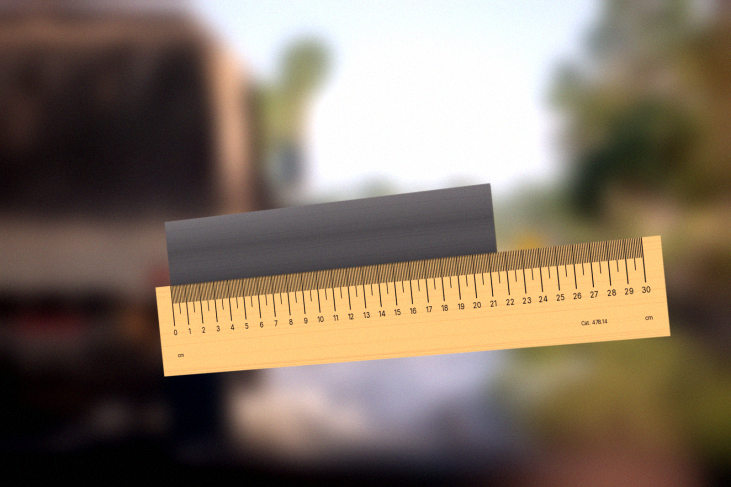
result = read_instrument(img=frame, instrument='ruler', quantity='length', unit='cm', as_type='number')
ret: 21.5 cm
